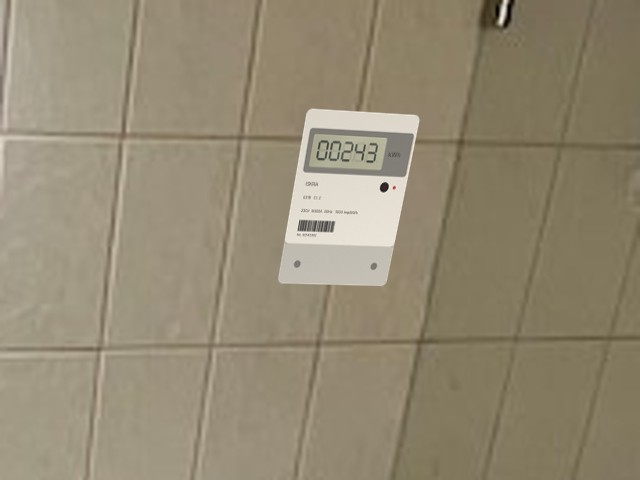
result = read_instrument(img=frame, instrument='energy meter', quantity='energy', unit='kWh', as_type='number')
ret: 243 kWh
